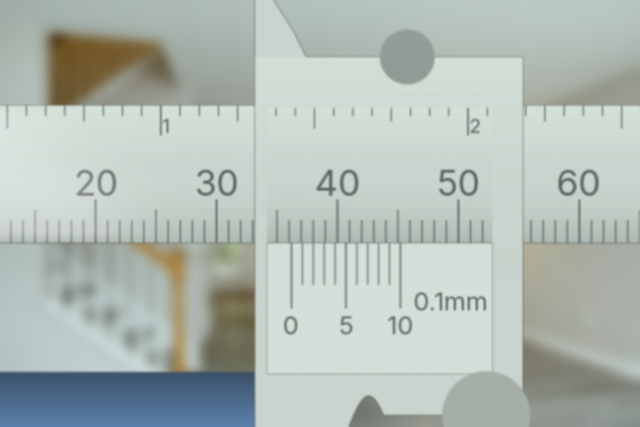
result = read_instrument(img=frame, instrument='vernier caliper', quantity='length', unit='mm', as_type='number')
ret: 36.2 mm
